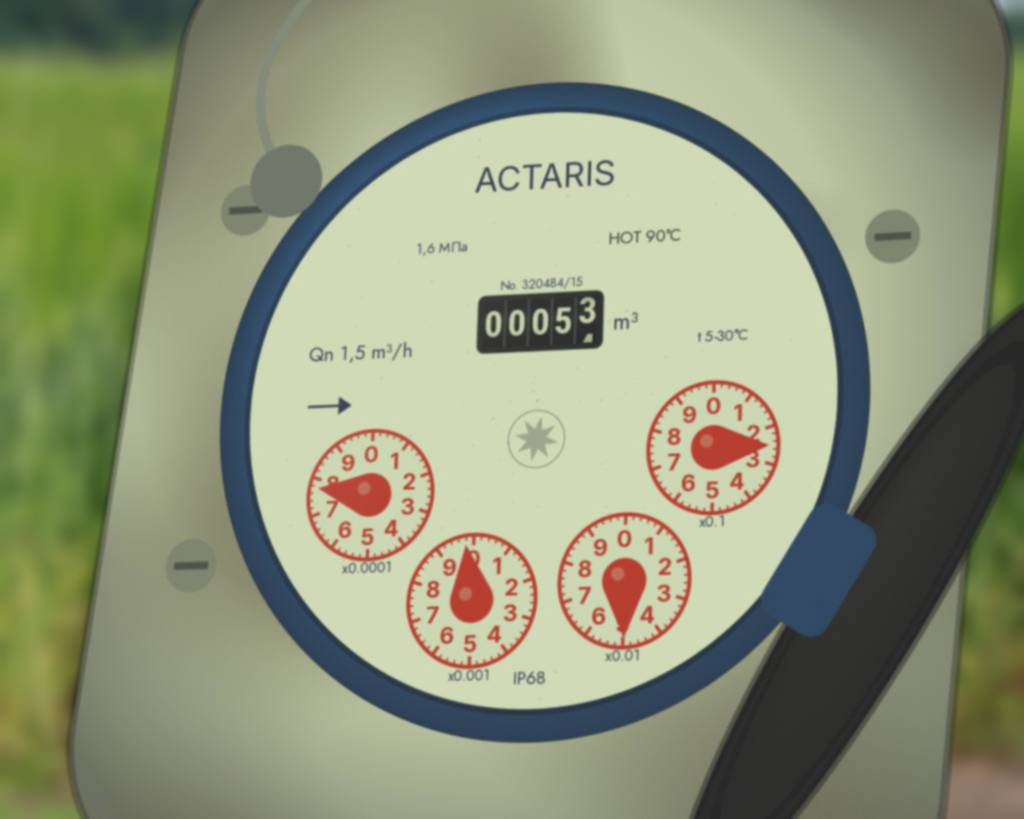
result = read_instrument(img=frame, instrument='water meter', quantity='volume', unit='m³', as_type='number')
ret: 53.2497 m³
